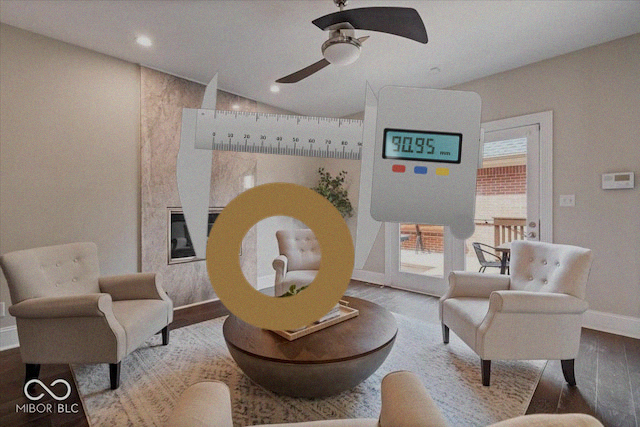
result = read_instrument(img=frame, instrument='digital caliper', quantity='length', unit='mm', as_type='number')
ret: 90.95 mm
